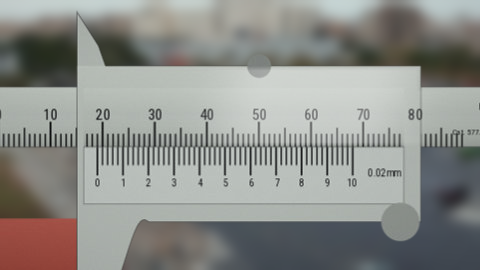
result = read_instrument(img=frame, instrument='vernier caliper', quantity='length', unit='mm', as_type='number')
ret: 19.0 mm
